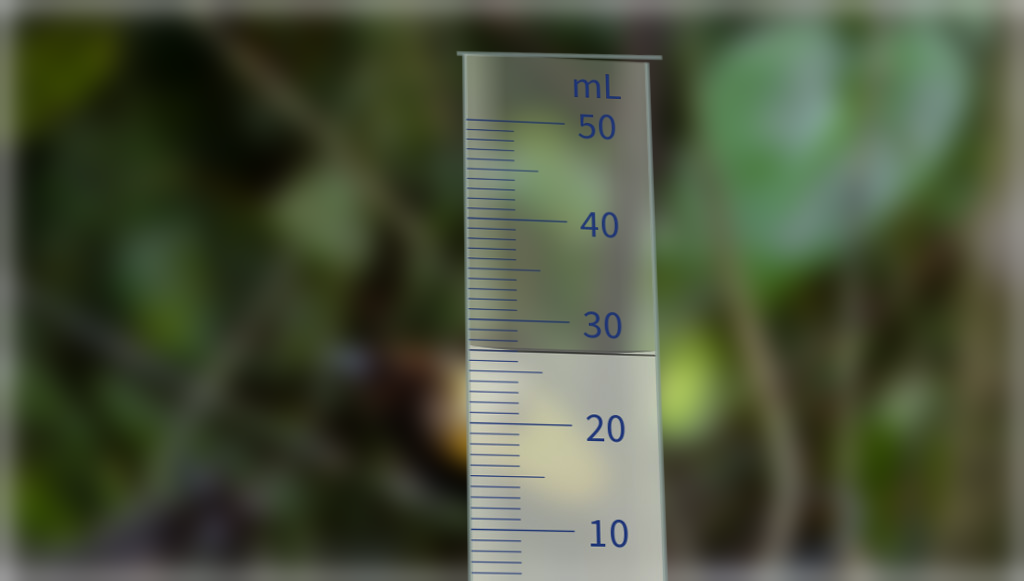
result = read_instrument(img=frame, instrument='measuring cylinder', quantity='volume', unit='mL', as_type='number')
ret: 27 mL
